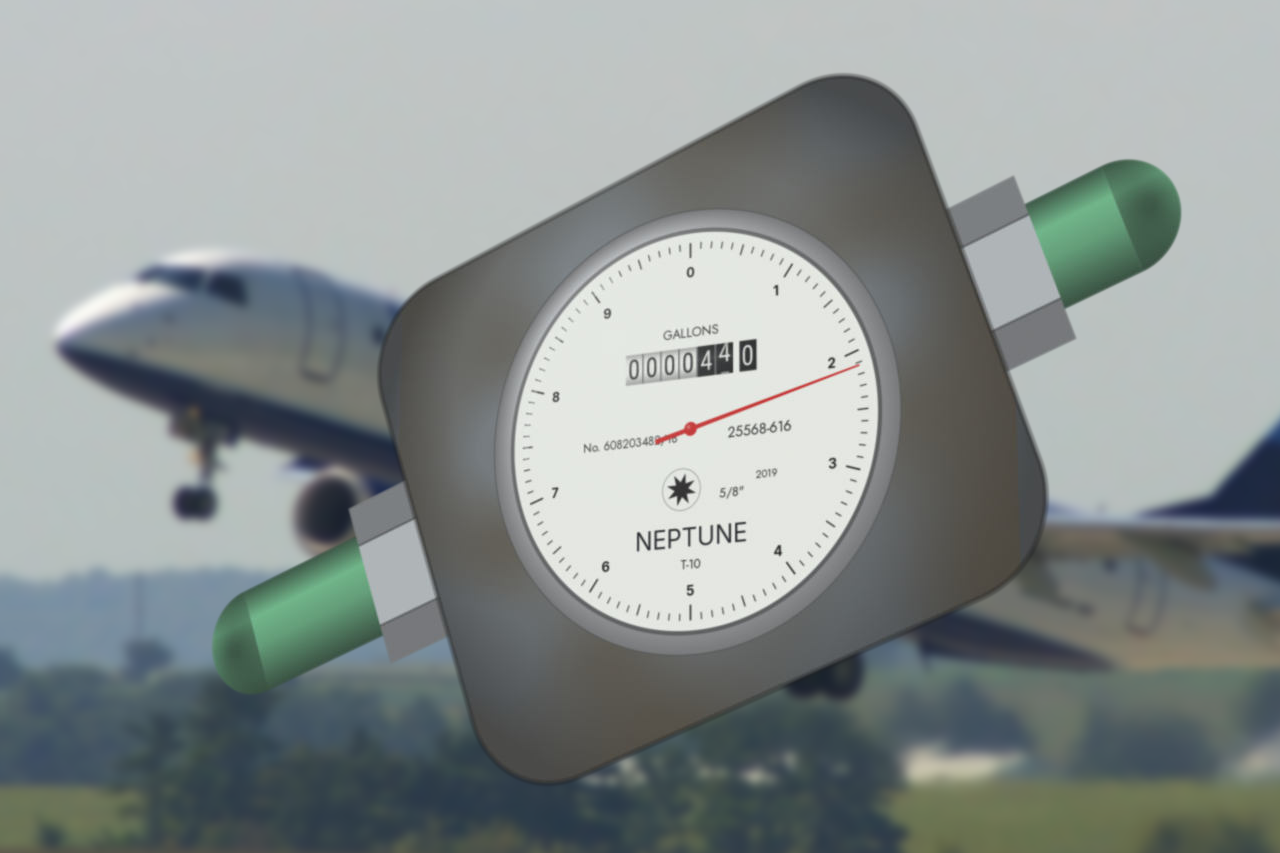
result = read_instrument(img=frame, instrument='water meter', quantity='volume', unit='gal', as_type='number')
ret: 442.1 gal
